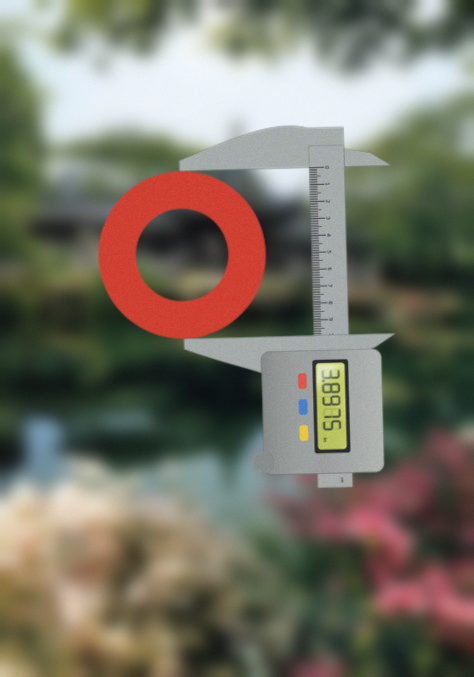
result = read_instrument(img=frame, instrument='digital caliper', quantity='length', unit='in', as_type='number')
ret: 3.8975 in
